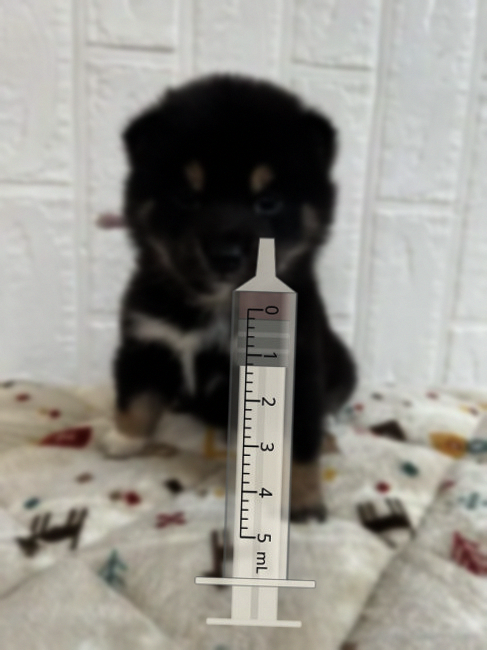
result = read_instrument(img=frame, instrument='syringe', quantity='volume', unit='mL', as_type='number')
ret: 0.2 mL
